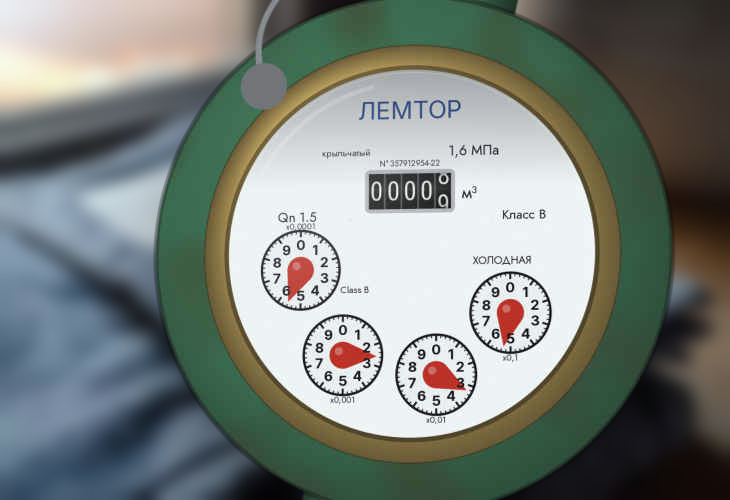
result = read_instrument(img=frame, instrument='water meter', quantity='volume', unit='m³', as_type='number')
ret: 8.5325 m³
